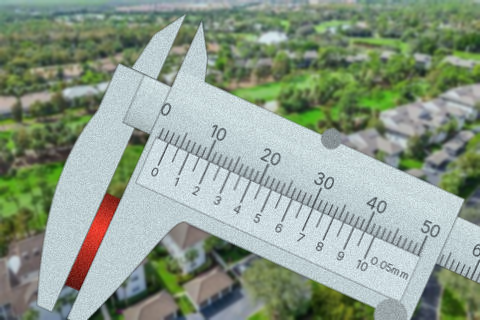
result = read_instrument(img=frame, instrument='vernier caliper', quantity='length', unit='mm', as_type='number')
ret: 2.8 mm
